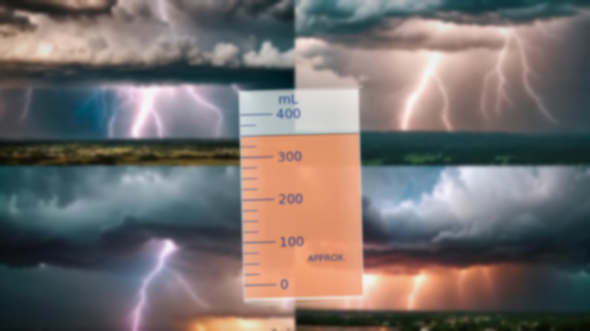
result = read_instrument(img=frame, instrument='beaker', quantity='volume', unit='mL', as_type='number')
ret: 350 mL
